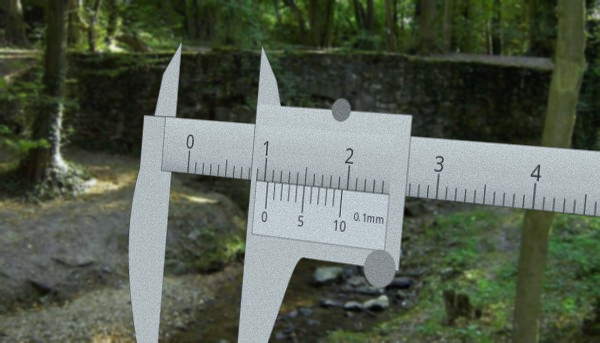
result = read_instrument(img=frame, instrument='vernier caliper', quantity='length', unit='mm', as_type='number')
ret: 10.4 mm
